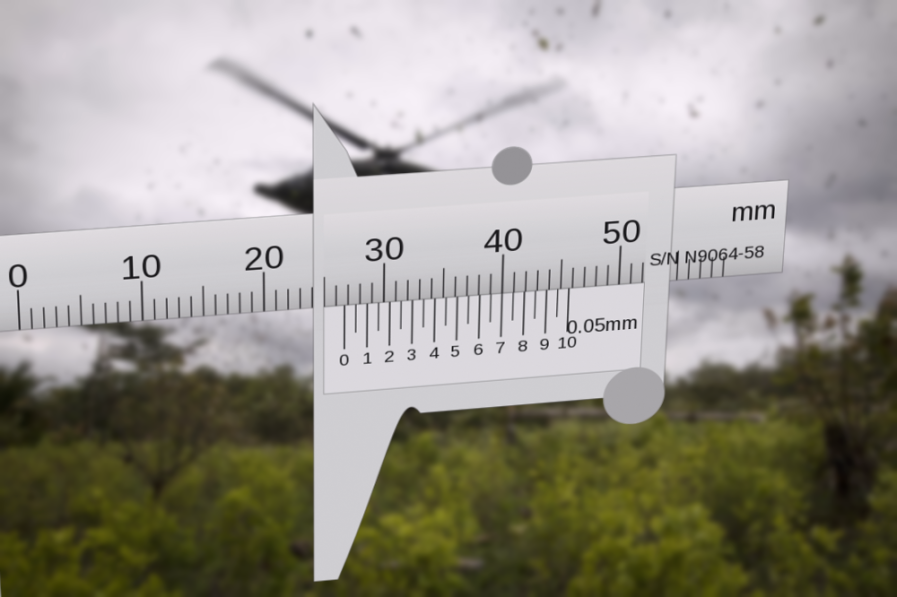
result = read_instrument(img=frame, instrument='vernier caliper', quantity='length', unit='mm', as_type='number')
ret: 26.7 mm
